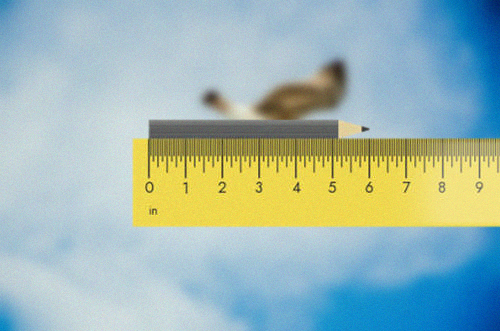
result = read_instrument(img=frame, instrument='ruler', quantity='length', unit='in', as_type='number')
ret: 6 in
